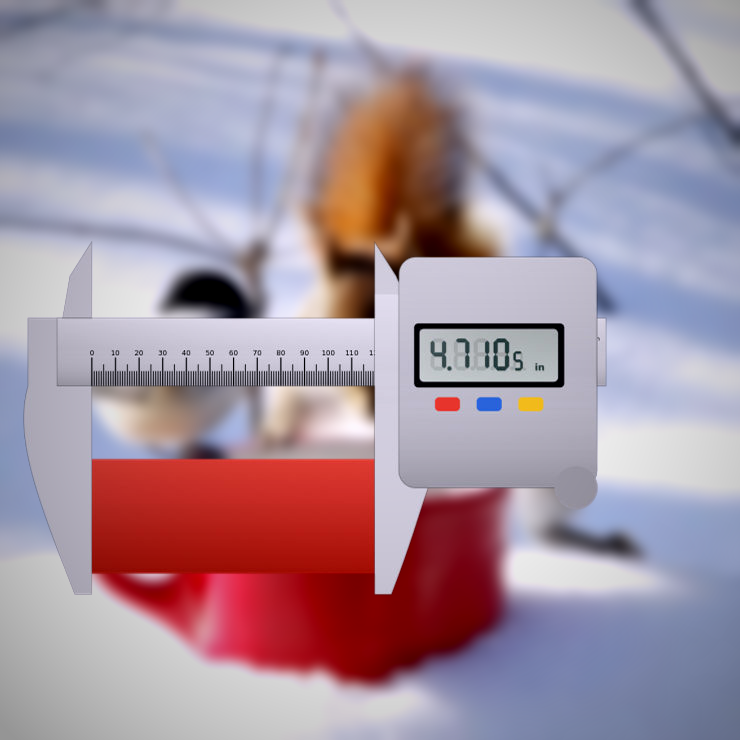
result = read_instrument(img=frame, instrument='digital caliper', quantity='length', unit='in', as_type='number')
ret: 4.7105 in
